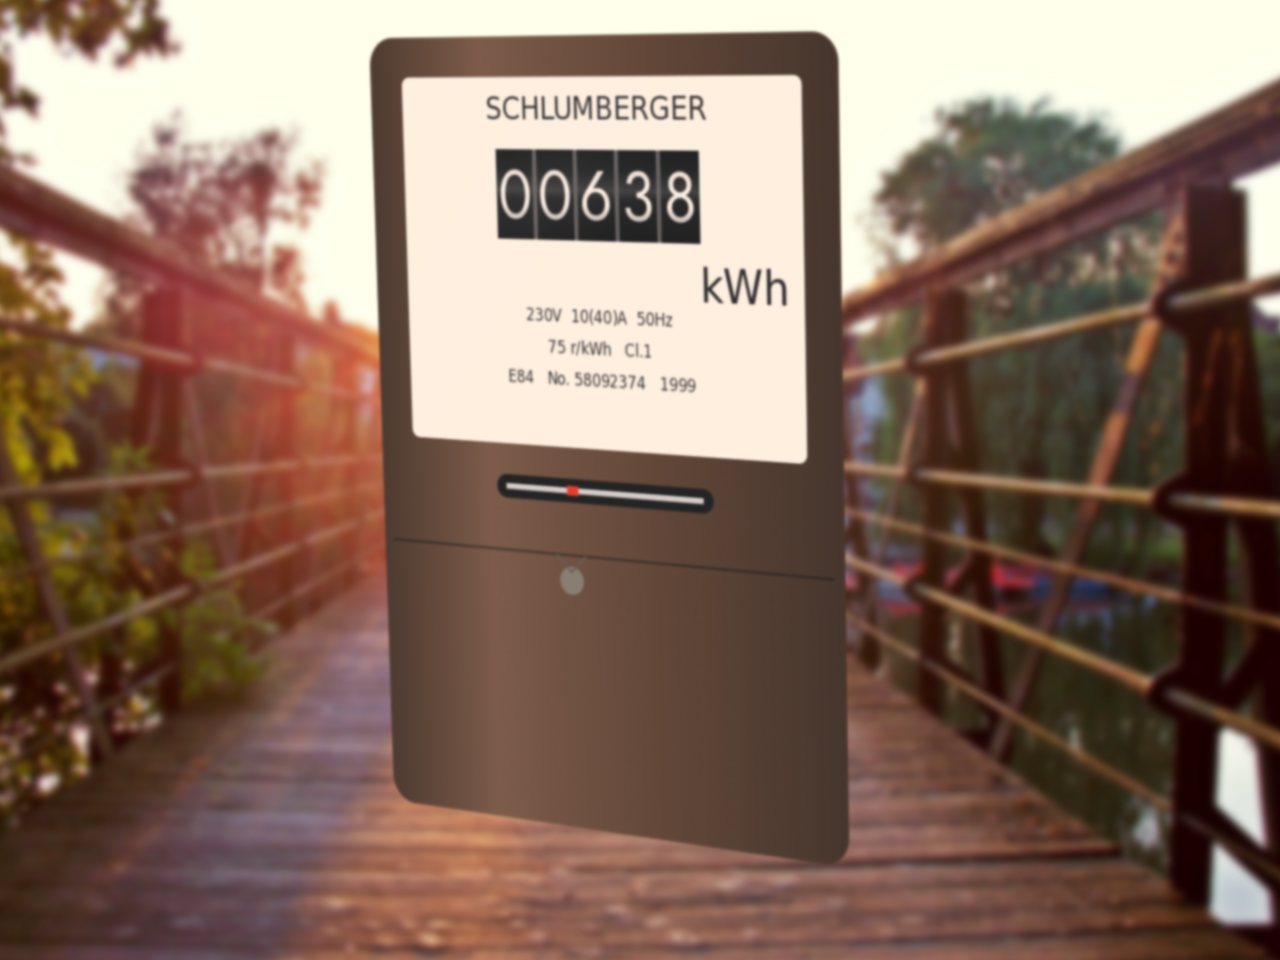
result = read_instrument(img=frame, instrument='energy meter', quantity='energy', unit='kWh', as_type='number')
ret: 638 kWh
